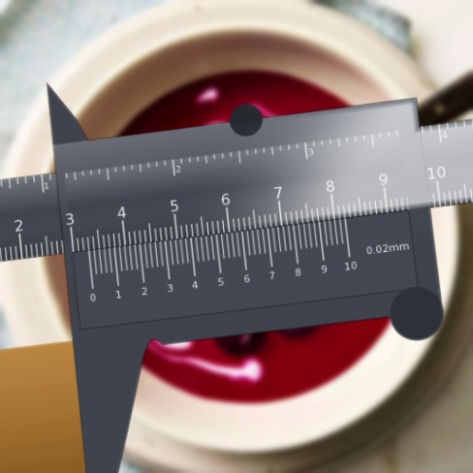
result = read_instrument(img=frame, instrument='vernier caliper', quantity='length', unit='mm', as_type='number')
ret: 33.0 mm
